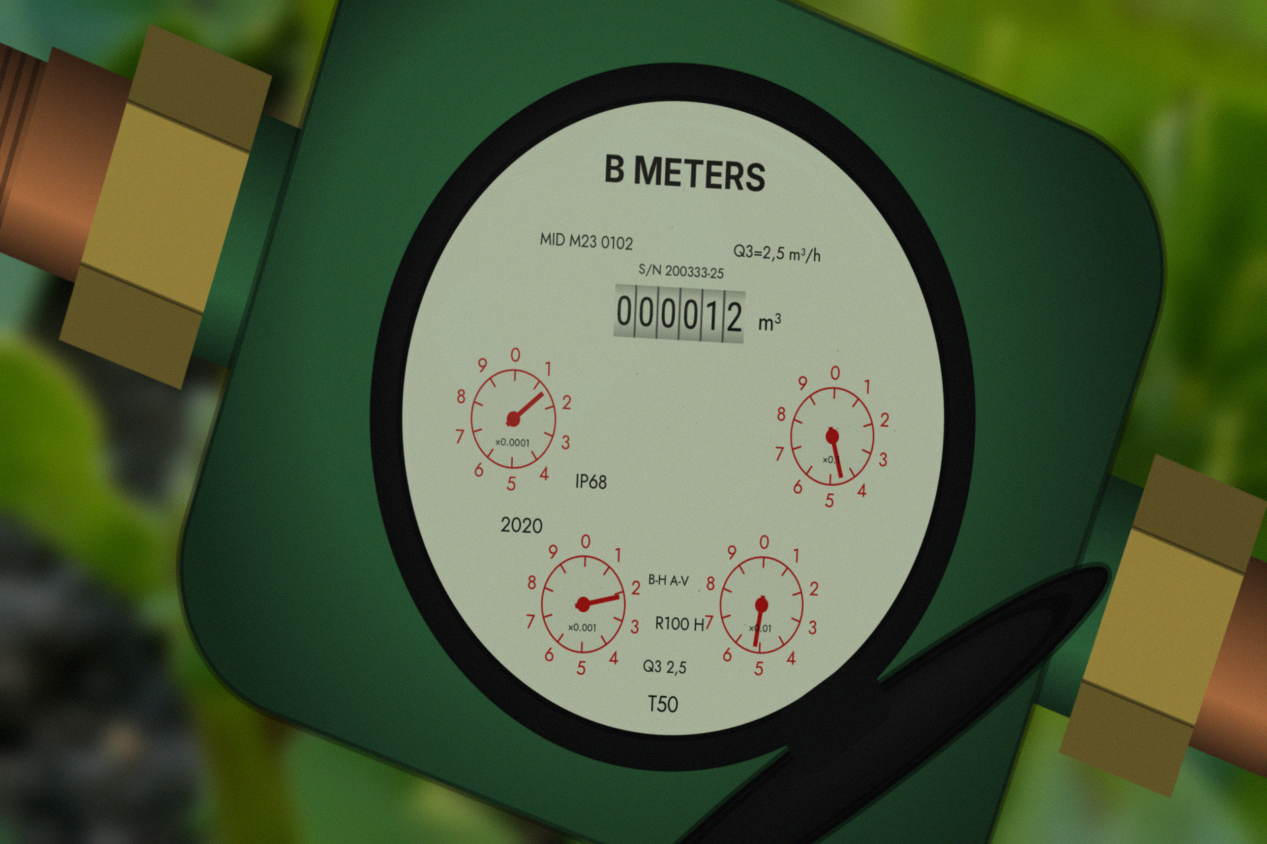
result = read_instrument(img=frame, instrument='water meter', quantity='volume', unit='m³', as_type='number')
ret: 12.4521 m³
